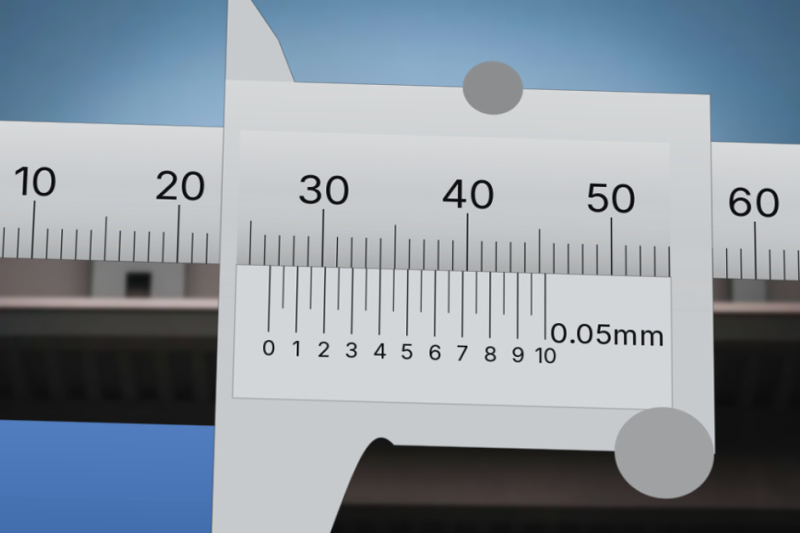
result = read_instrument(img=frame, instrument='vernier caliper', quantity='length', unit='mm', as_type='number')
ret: 26.4 mm
